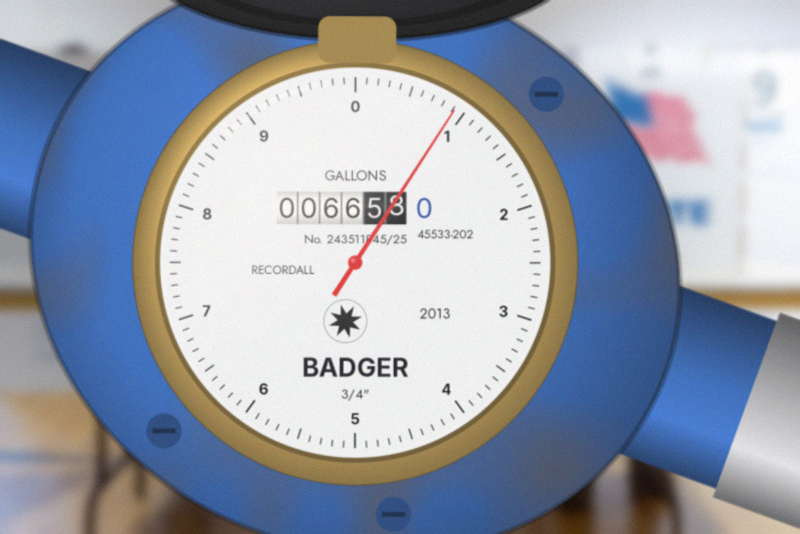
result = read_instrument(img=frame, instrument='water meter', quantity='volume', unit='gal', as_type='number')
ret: 66580.9 gal
